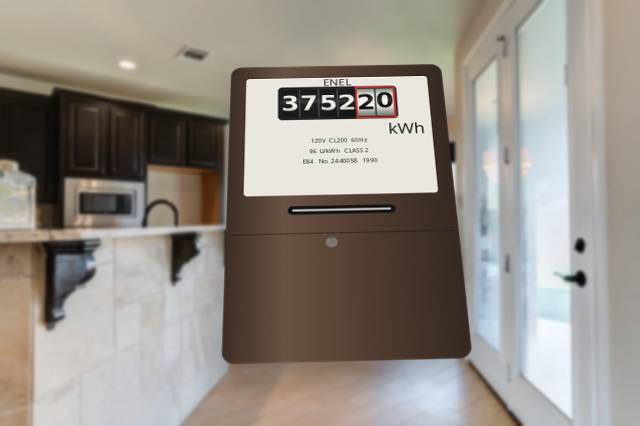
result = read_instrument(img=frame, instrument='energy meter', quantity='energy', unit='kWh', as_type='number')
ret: 3752.20 kWh
